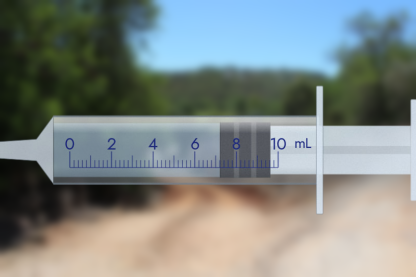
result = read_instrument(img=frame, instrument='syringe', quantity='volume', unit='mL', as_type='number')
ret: 7.2 mL
